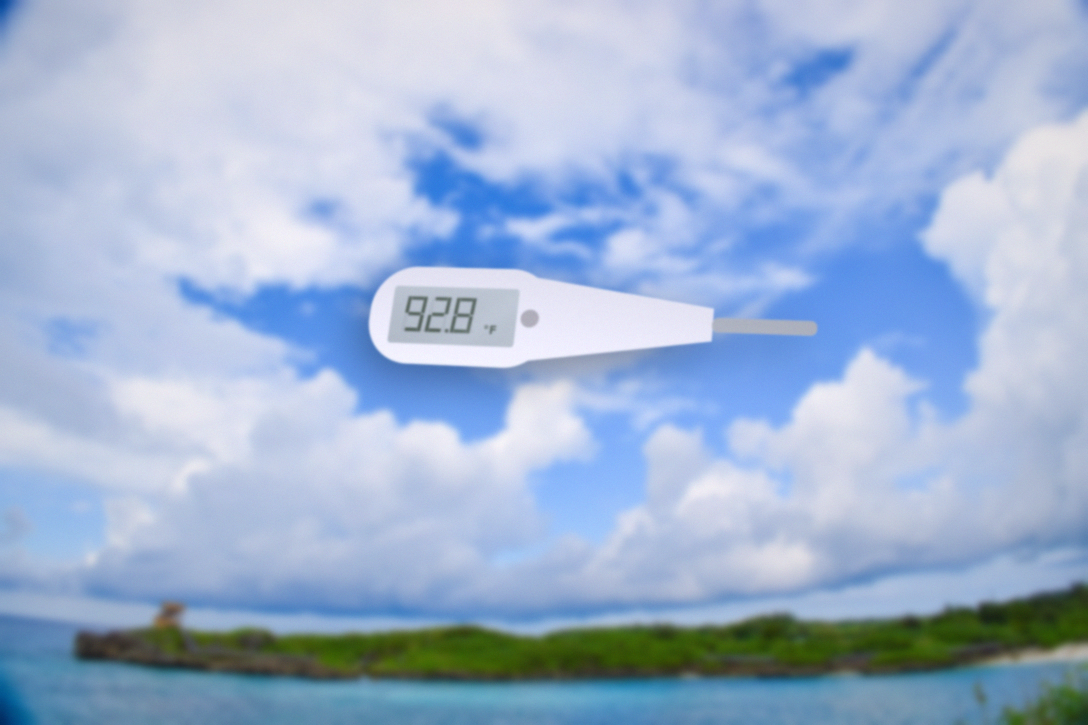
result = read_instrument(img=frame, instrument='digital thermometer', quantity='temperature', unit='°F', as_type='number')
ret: 92.8 °F
